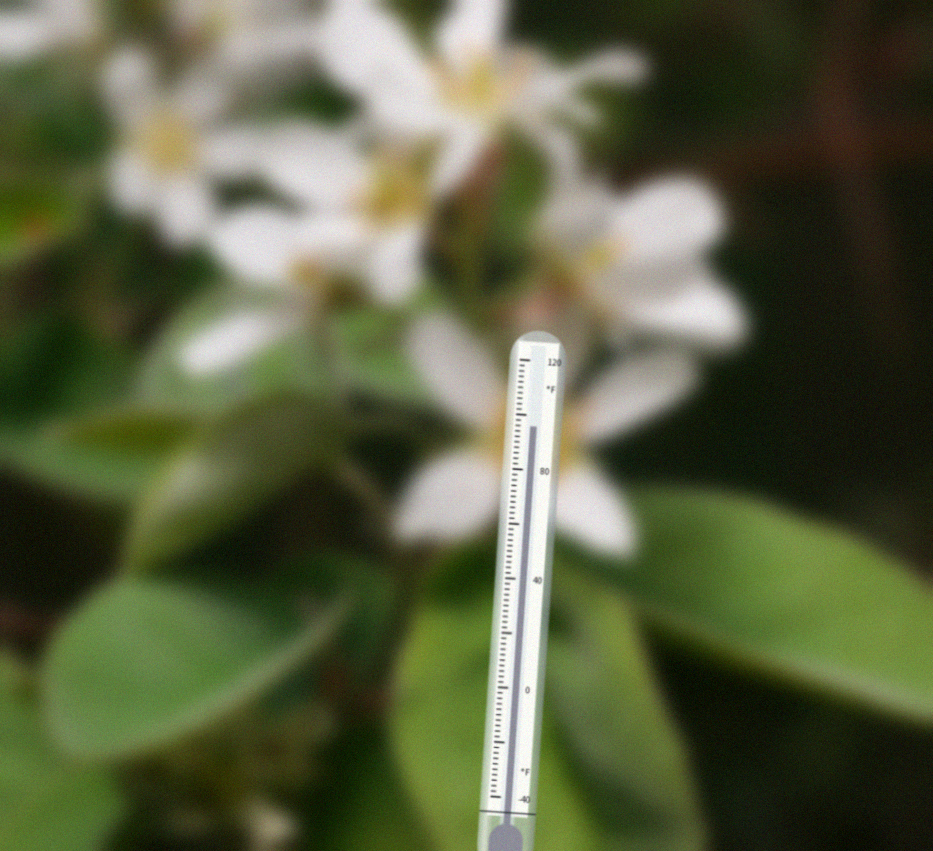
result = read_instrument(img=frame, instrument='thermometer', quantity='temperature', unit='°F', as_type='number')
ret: 96 °F
